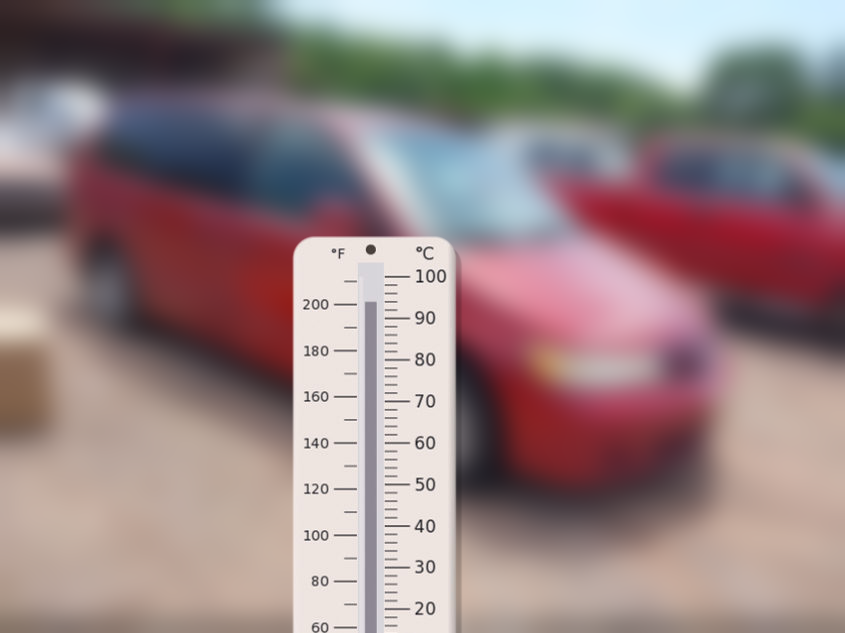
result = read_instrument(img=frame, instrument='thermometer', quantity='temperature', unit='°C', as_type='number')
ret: 94 °C
